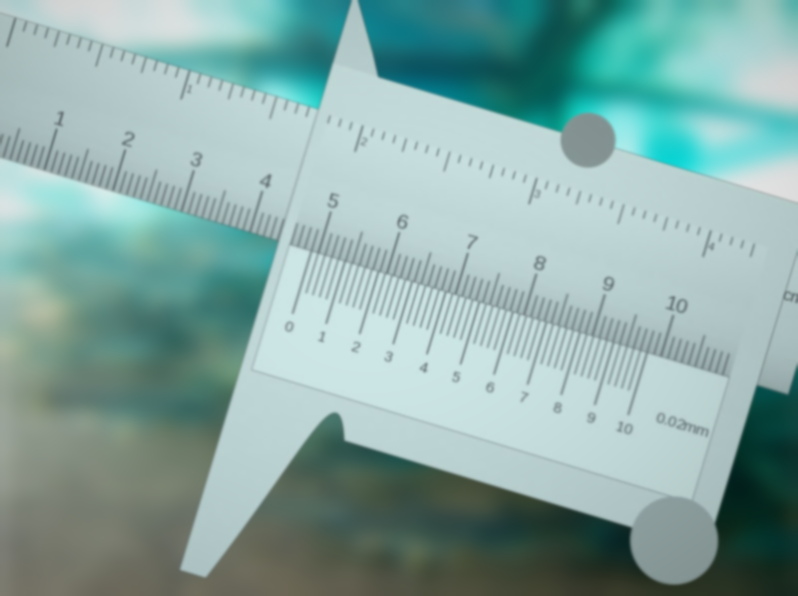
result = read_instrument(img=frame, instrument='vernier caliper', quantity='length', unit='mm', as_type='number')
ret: 49.0 mm
